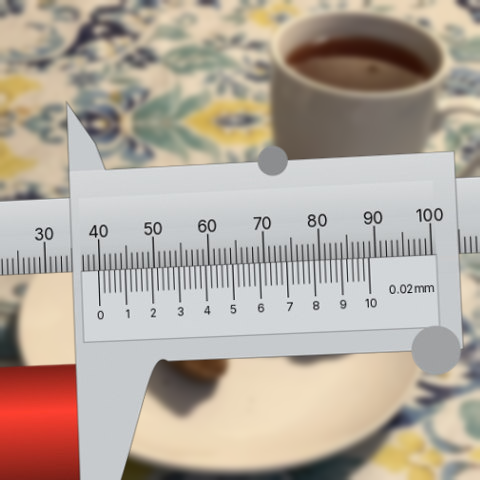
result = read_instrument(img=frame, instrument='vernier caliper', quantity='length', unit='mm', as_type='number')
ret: 39.8 mm
